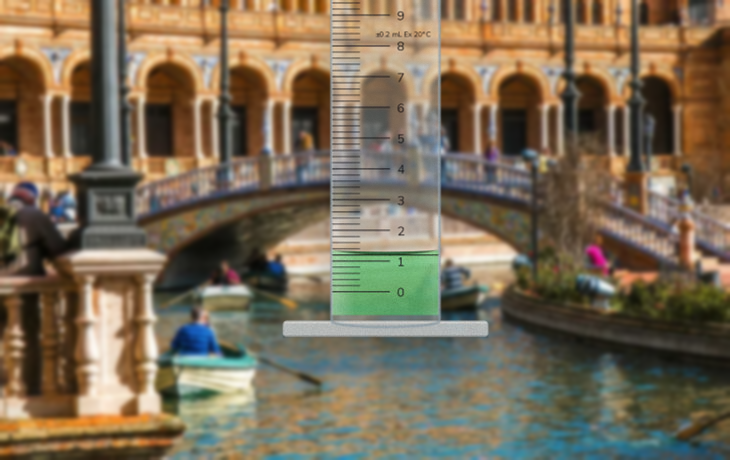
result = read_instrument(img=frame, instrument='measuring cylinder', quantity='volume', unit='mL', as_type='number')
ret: 1.2 mL
